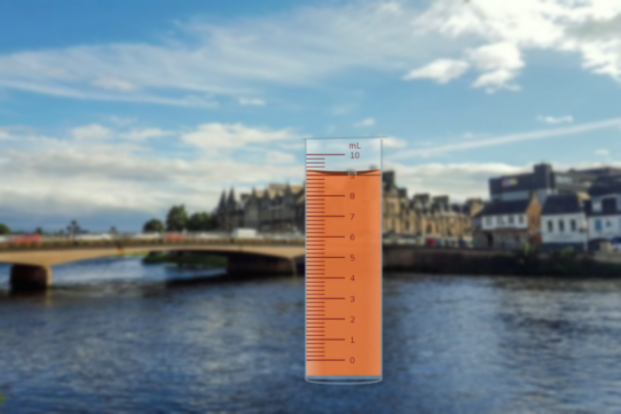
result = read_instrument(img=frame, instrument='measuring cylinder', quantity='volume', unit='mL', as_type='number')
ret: 9 mL
